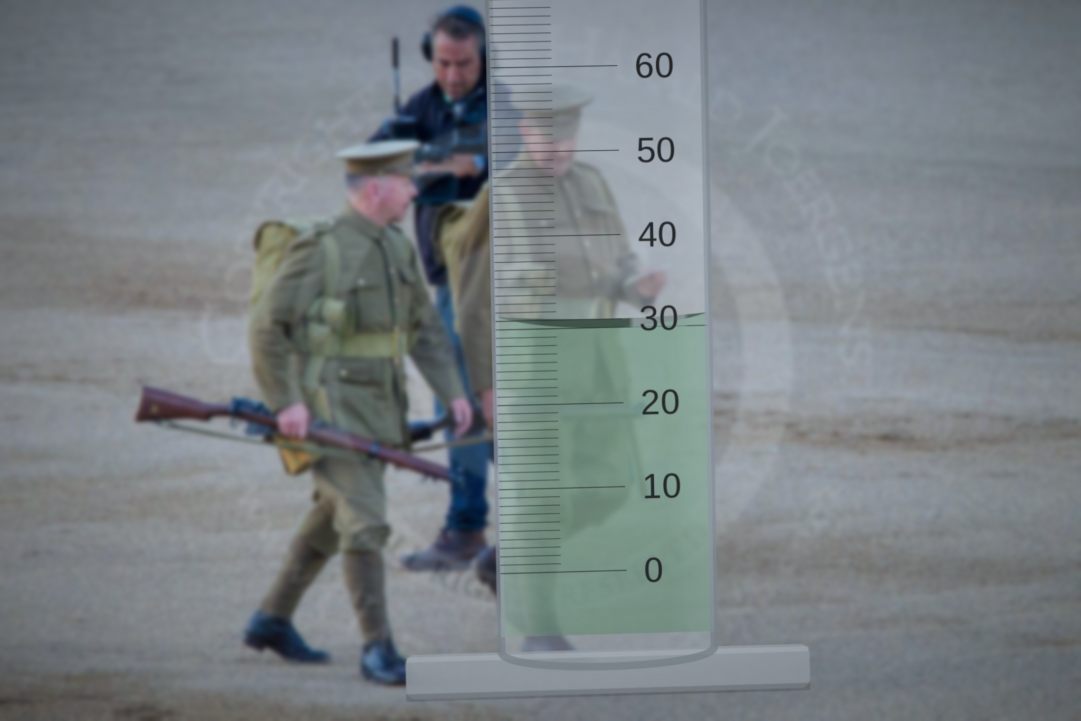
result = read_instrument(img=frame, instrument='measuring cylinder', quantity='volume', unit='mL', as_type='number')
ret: 29 mL
